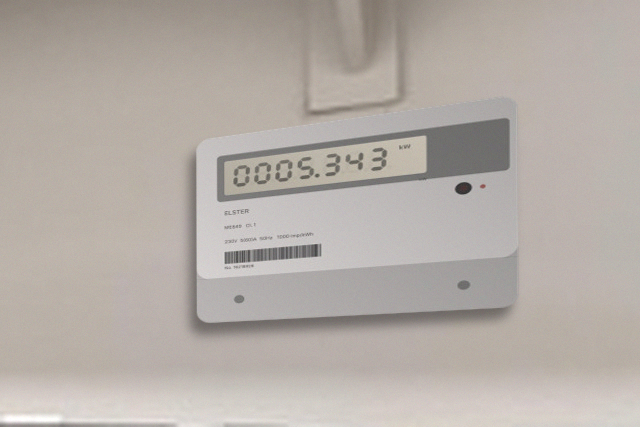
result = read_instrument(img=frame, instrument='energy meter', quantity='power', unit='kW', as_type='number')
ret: 5.343 kW
